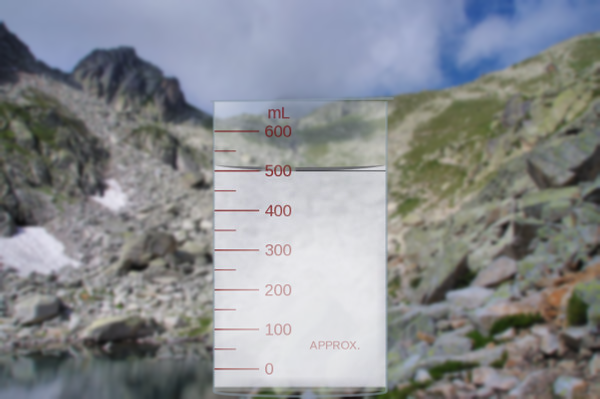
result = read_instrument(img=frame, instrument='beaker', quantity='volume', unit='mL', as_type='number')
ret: 500 mL
